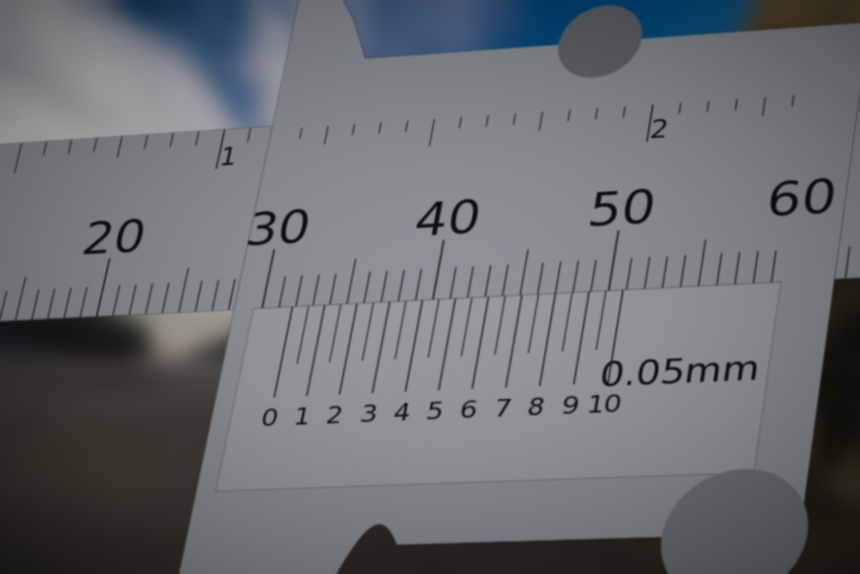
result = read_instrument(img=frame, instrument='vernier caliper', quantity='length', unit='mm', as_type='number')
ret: 31.8 mm
